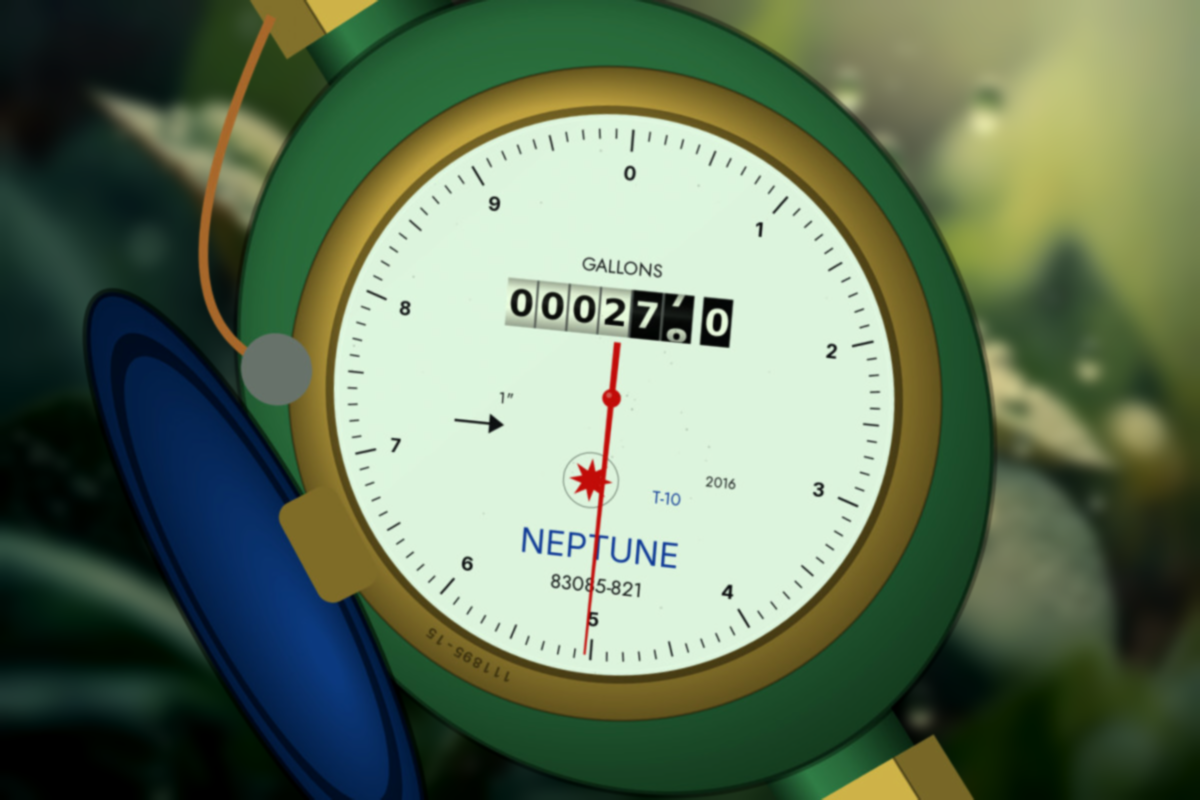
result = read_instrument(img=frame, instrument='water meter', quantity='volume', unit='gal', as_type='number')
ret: 2775.0 gal
